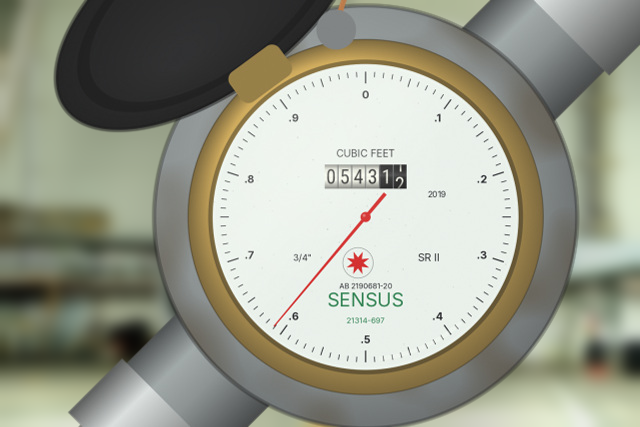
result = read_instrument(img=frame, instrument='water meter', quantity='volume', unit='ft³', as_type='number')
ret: 54311.61 ft³
